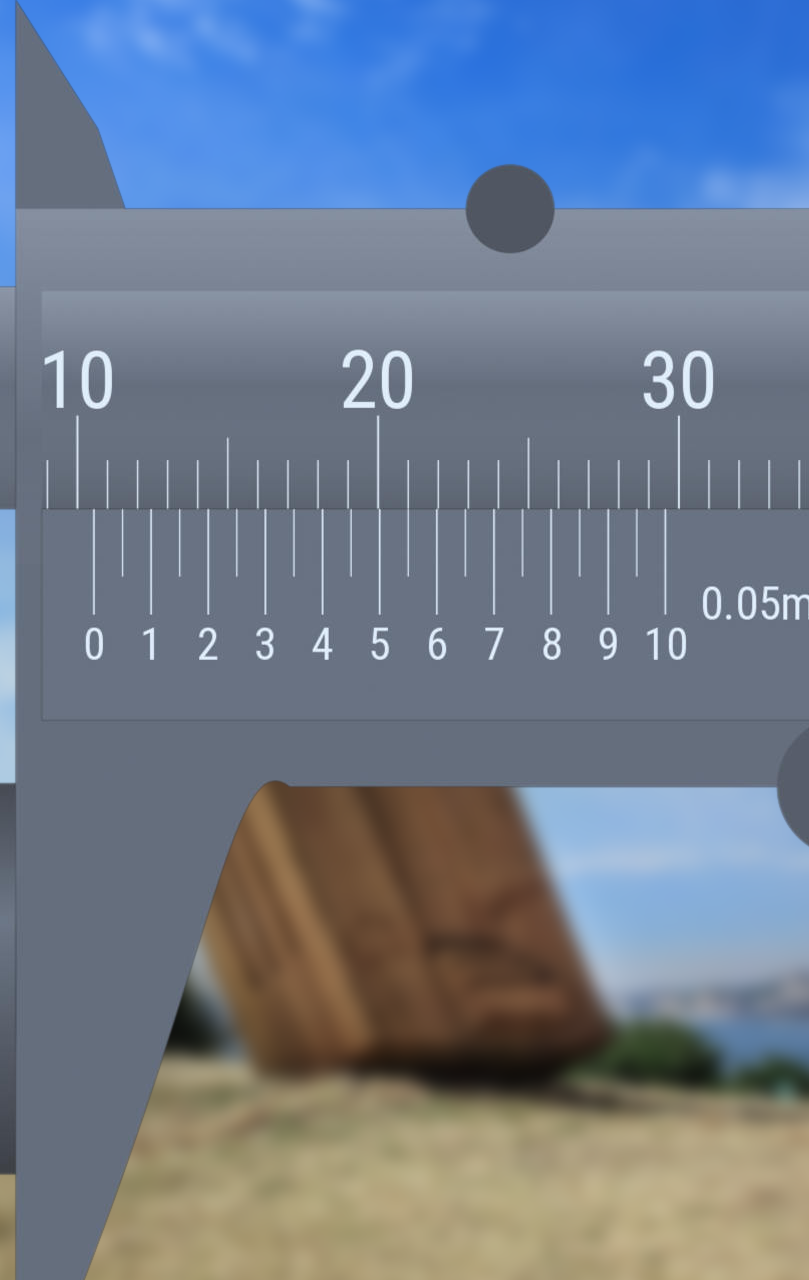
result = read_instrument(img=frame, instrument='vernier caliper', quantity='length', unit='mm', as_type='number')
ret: 10.55 mm
